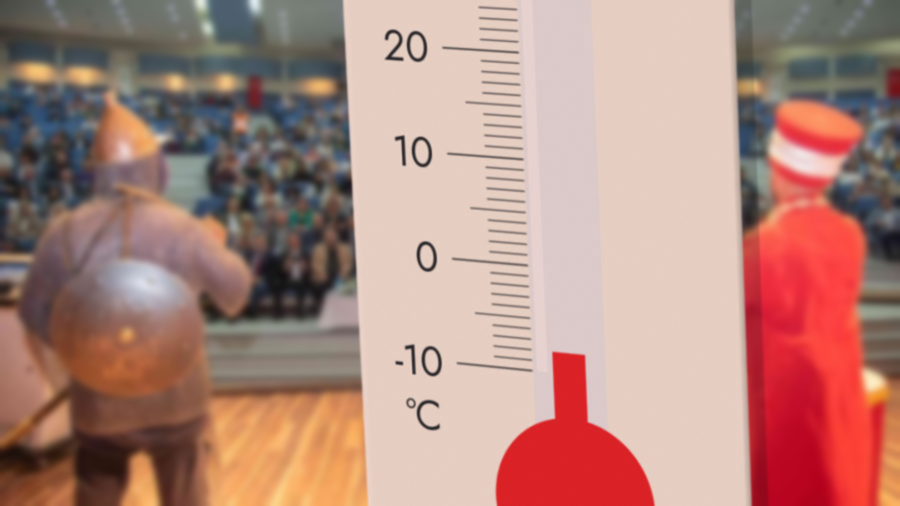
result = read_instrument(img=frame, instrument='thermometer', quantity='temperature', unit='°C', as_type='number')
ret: -8 °C
